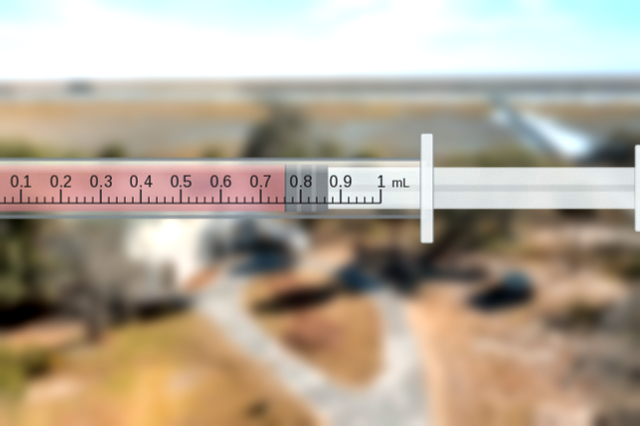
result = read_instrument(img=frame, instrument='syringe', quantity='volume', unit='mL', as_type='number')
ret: 0.76 mL
